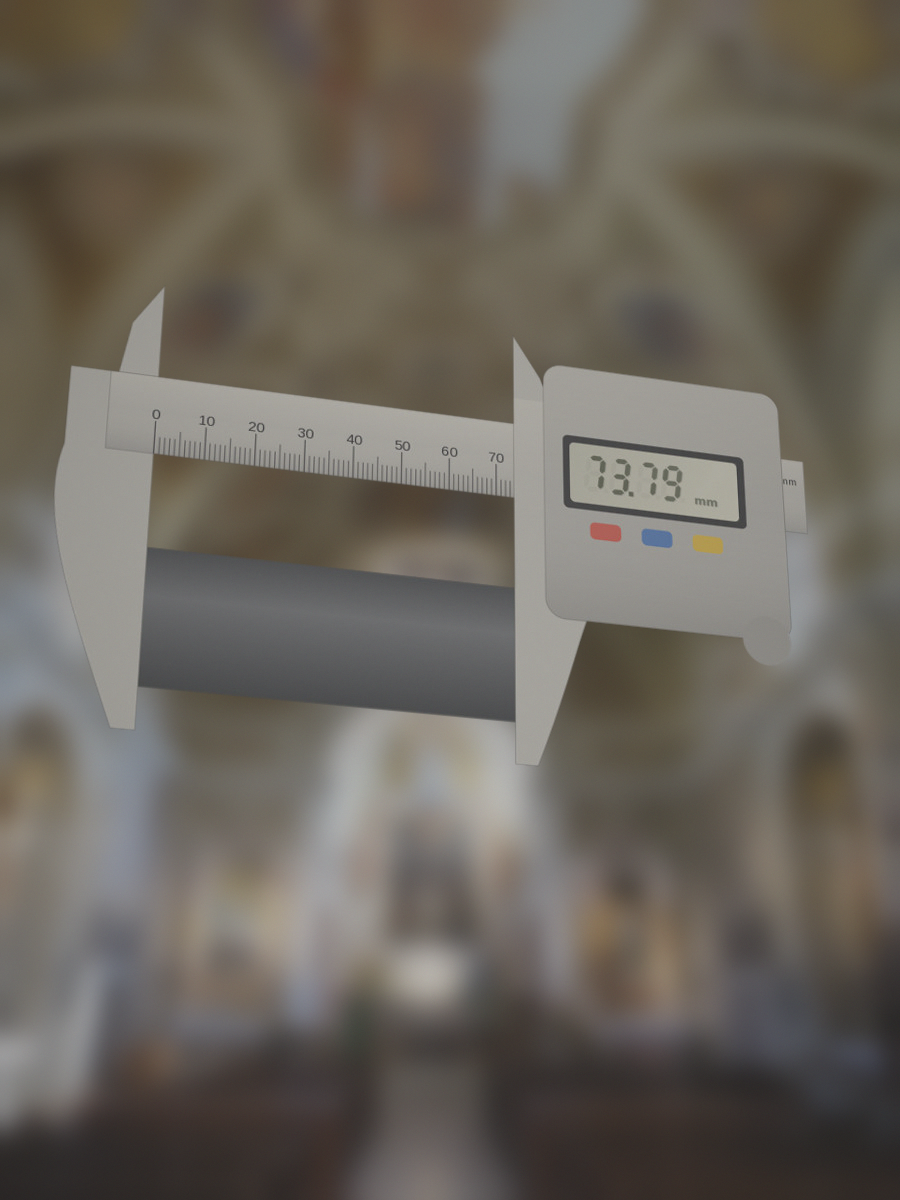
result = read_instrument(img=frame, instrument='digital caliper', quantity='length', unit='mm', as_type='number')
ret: 73.79 mm
